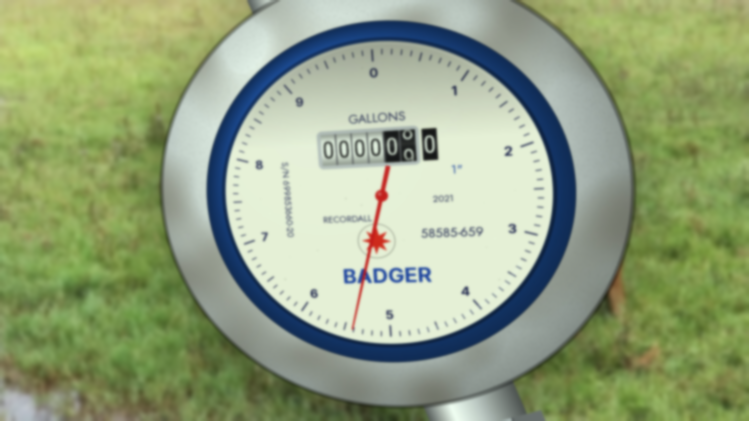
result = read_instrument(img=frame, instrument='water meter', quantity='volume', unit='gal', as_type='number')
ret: 85.4 gal
